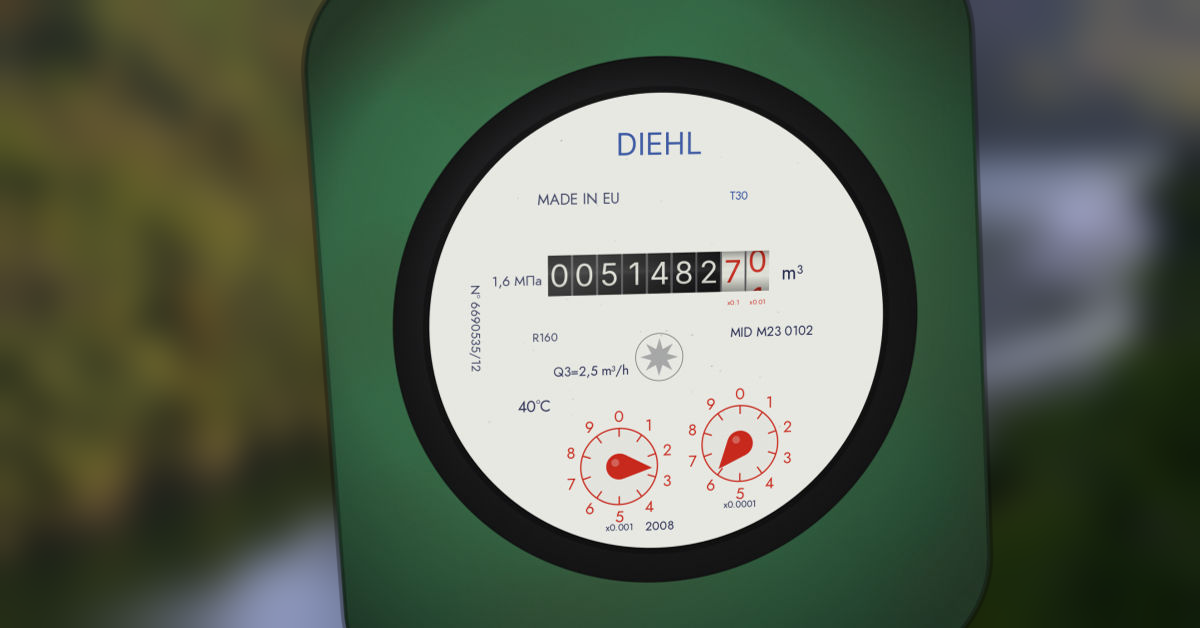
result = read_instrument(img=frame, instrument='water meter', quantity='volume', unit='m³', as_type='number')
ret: 51482.7026 m³
